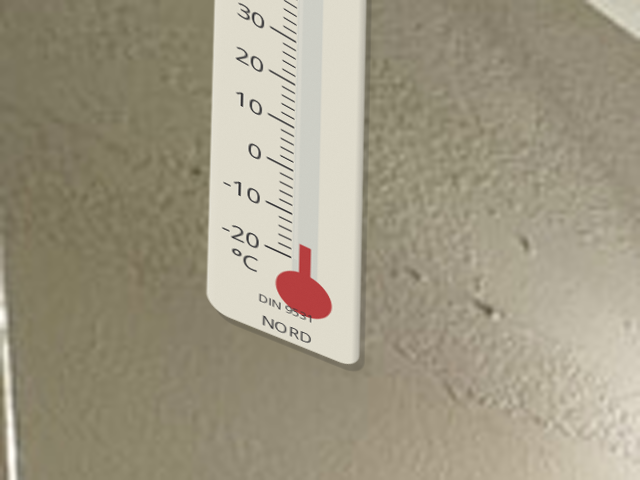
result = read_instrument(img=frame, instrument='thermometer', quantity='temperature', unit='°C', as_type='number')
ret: -16 °C
